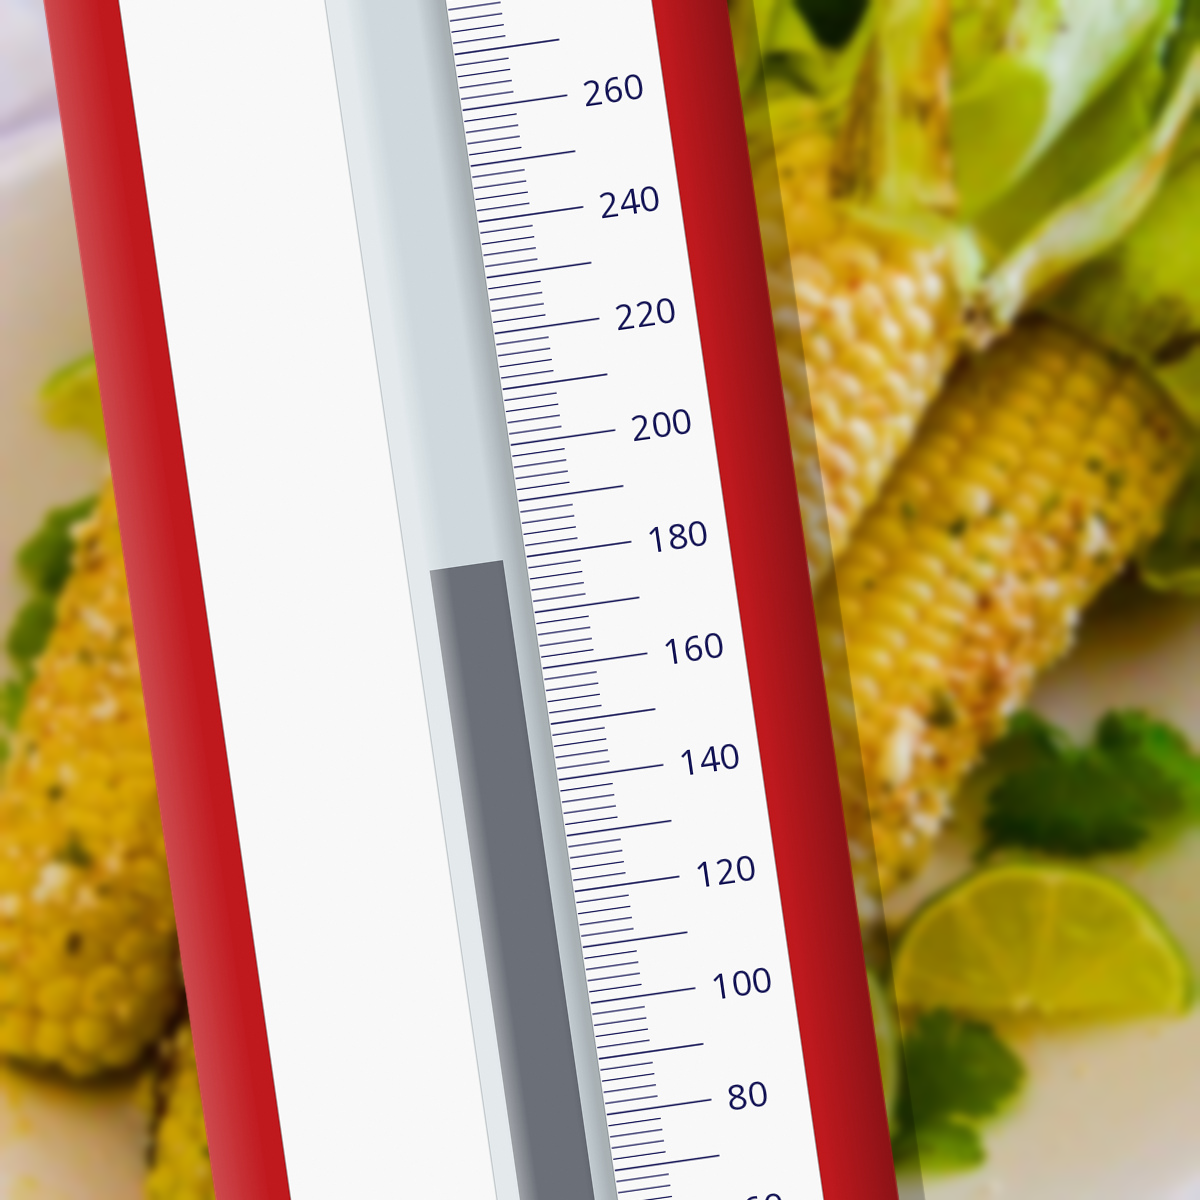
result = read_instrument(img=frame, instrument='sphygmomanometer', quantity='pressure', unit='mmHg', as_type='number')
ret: 180 mmHg
